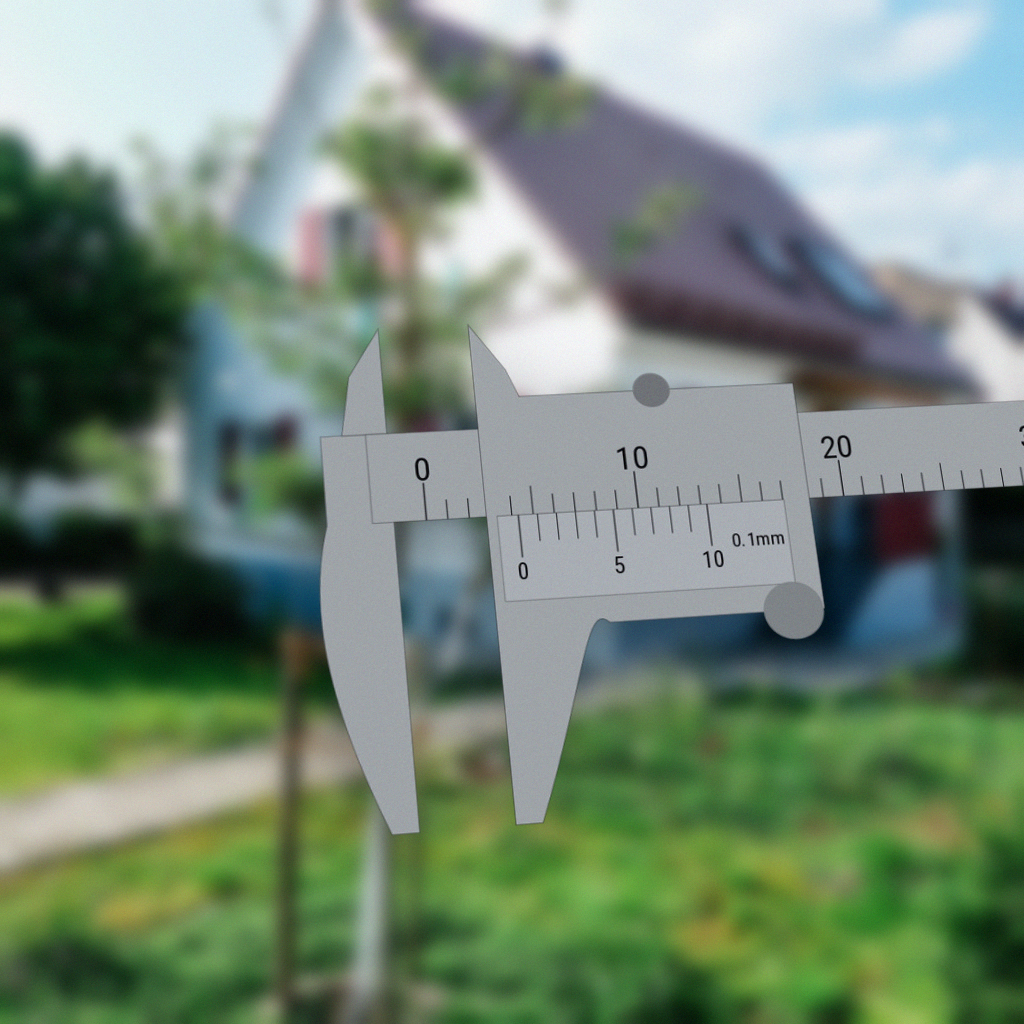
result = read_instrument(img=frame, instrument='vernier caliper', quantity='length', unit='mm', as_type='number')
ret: 4.3 mm
